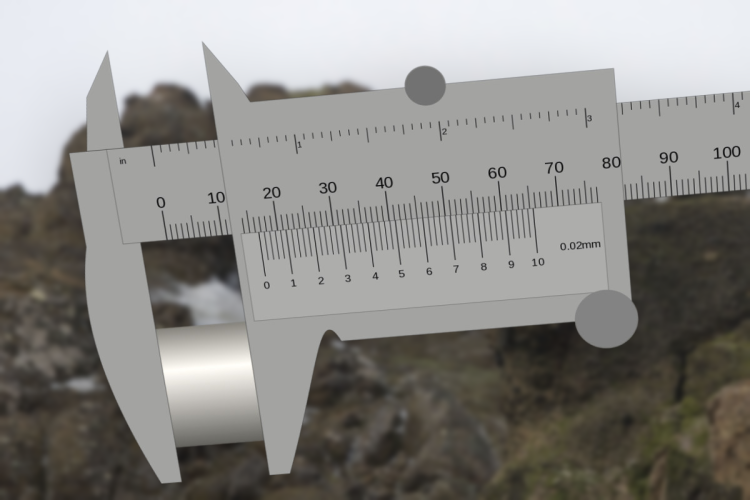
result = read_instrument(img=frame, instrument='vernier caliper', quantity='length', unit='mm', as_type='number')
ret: 16.6 mm
